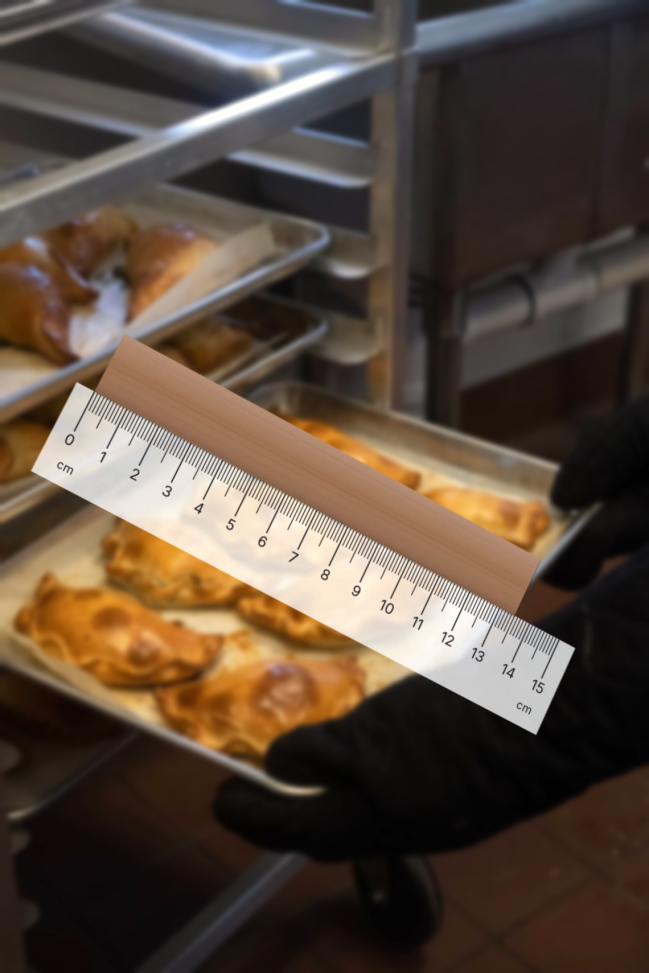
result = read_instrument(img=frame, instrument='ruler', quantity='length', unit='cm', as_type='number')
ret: 13.5 cm
